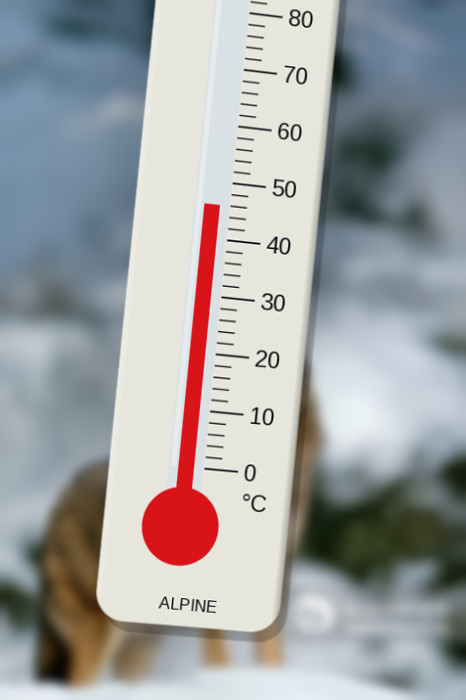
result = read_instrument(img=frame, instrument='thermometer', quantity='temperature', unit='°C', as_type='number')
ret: 46 °C
